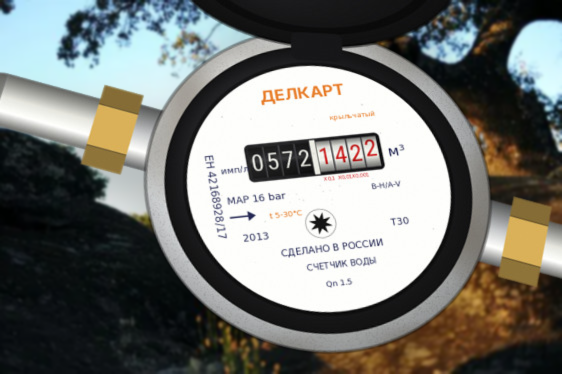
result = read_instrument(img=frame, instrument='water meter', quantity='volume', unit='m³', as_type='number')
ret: 572.1422 m³
